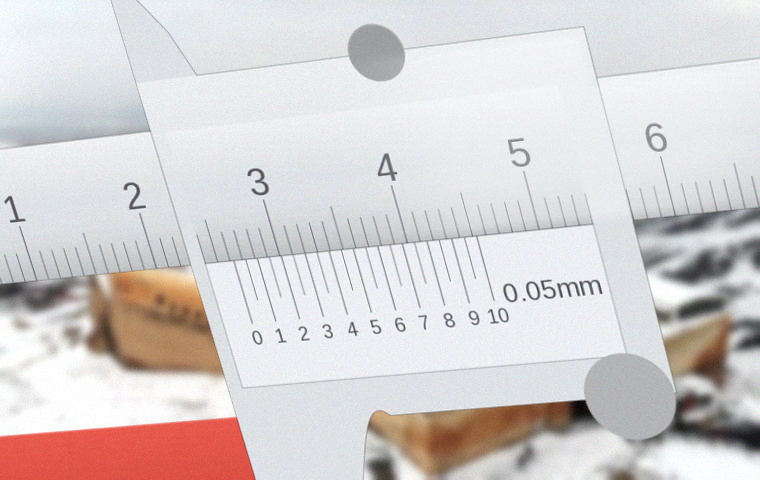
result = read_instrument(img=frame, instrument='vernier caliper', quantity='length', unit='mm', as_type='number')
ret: 26.3 mm
